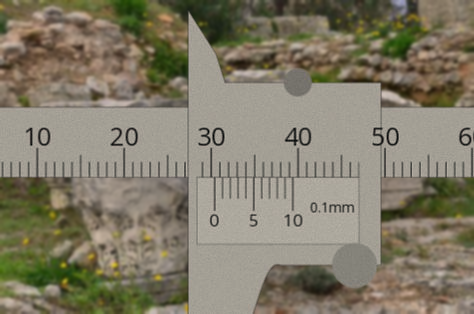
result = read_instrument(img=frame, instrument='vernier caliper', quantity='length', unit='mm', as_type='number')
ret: 30.4 mm
